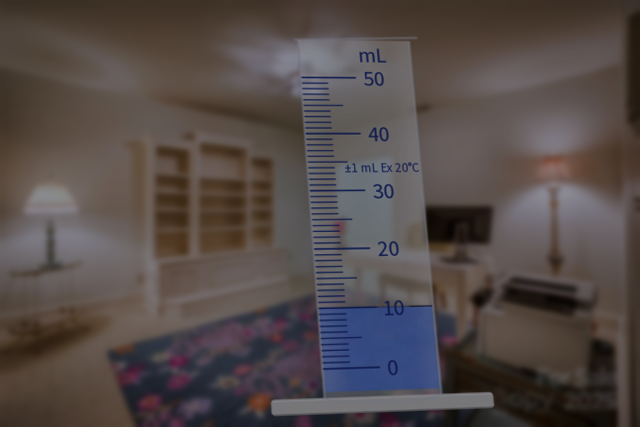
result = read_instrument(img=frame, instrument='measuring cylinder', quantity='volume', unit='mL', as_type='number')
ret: 10 mL
